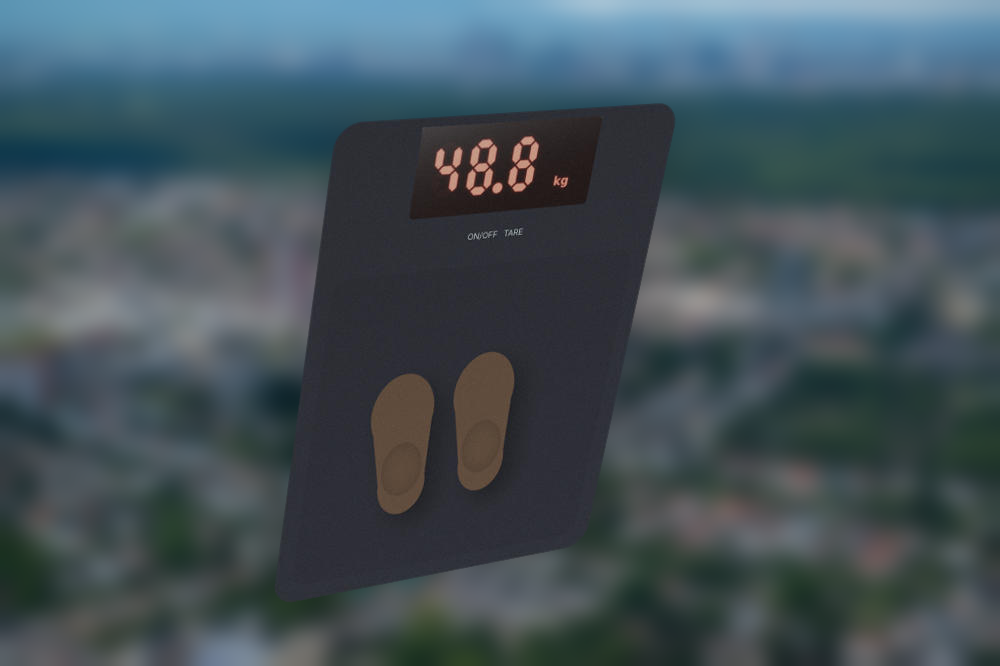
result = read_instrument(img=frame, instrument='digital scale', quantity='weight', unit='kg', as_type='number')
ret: 48.8 kg
